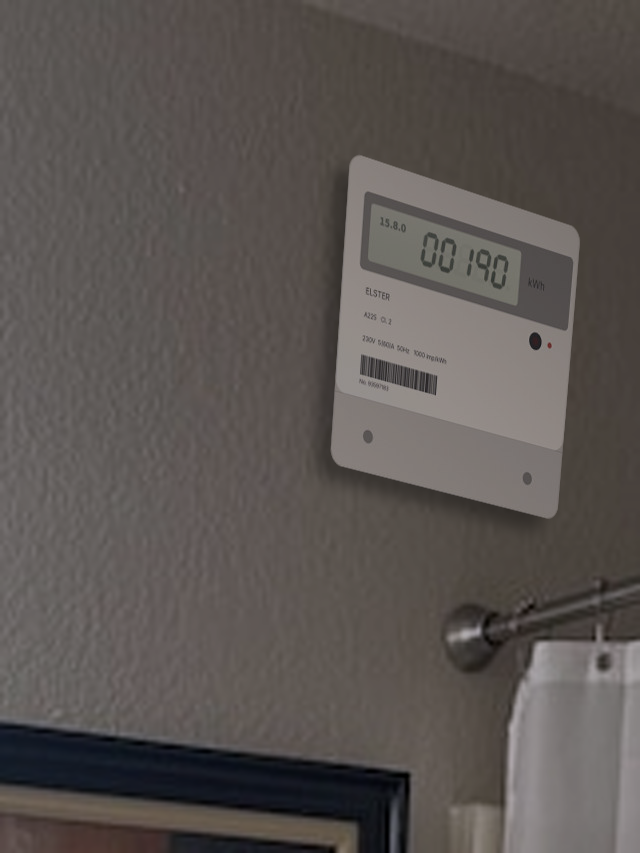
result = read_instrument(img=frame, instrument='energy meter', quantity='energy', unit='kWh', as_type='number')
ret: 190 kWh
